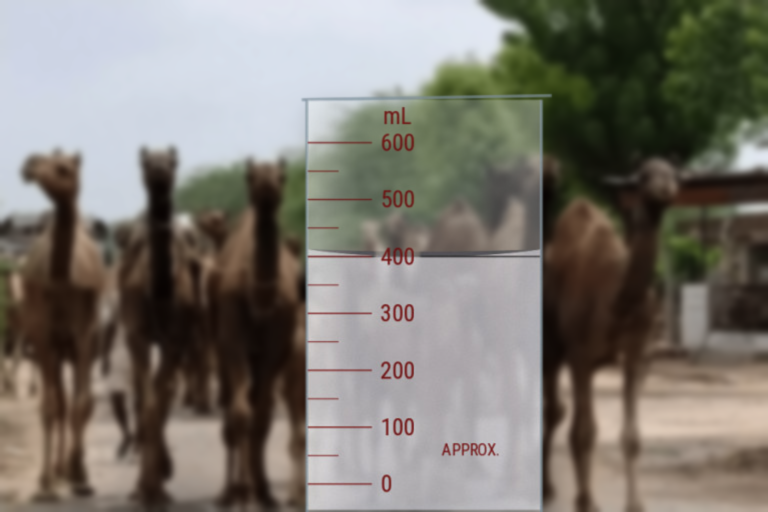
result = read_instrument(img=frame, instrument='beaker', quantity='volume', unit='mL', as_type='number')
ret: 400 mL
